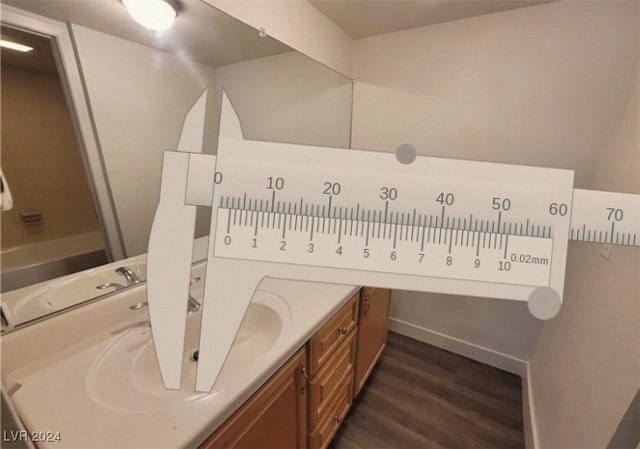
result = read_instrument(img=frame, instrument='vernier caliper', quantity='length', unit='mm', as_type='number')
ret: 2.6 mm
